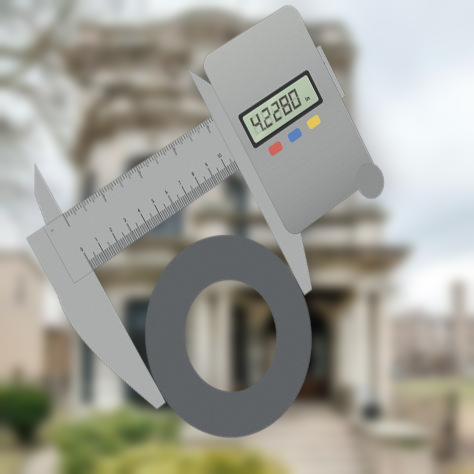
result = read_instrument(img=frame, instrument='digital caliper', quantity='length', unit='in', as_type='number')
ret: 4.2280 in
